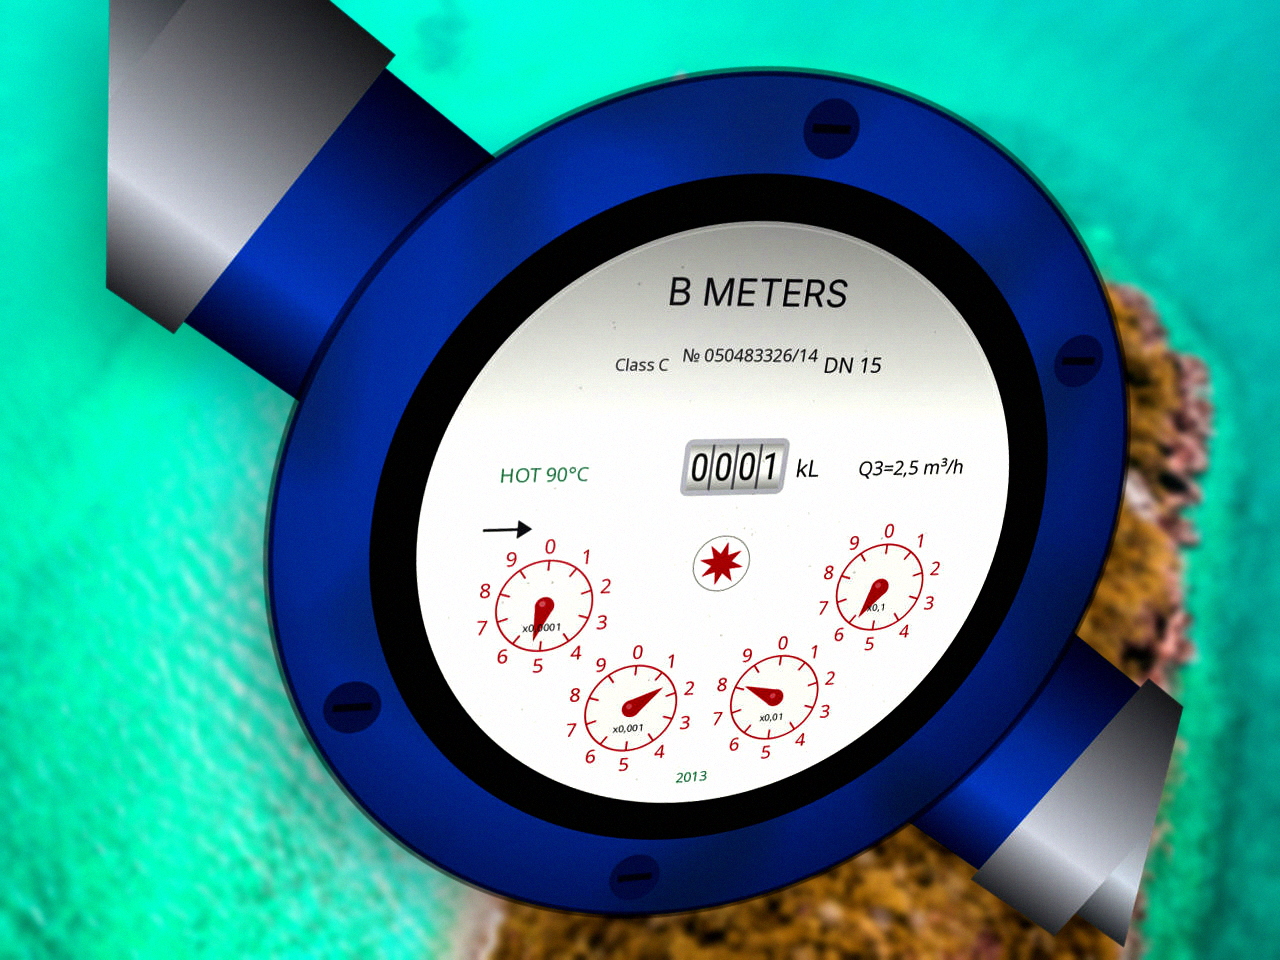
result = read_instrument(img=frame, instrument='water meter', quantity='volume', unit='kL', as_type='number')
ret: 1.5815 kL
